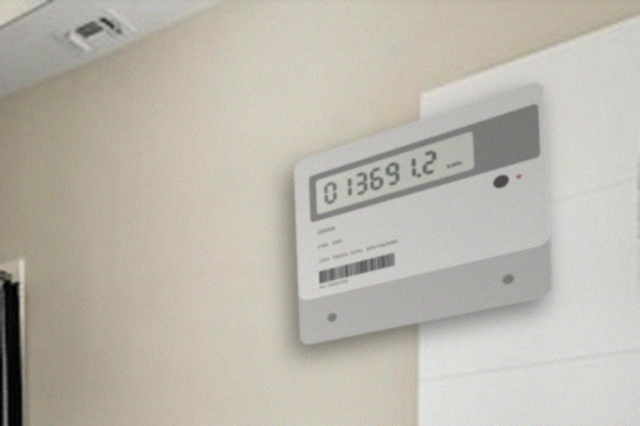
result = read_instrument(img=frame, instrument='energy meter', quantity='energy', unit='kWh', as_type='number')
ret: 13691.2 kWh
